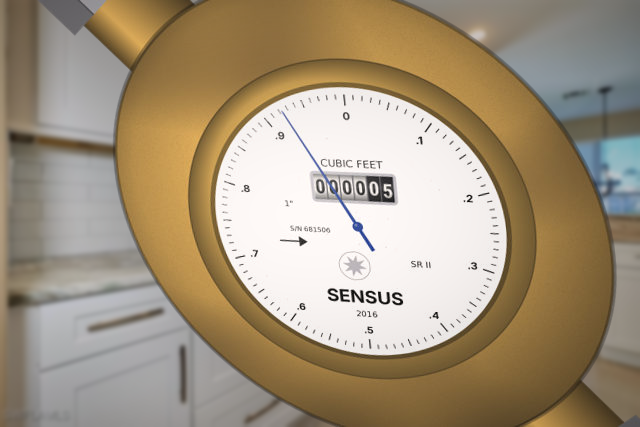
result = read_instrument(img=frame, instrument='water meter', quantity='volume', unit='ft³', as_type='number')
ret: 4.92 ft³
